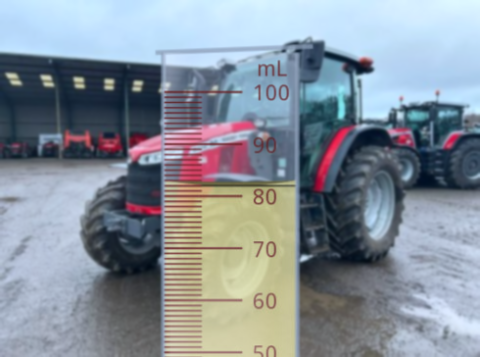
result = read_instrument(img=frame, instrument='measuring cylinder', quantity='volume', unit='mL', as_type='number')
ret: 82 mL
